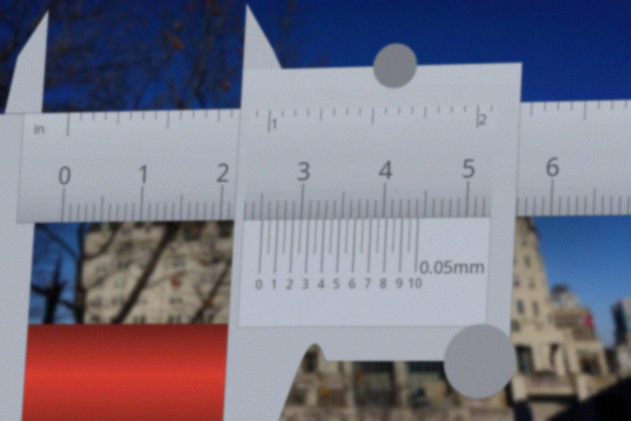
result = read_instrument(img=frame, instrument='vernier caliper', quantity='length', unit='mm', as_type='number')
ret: 25.2 mm
